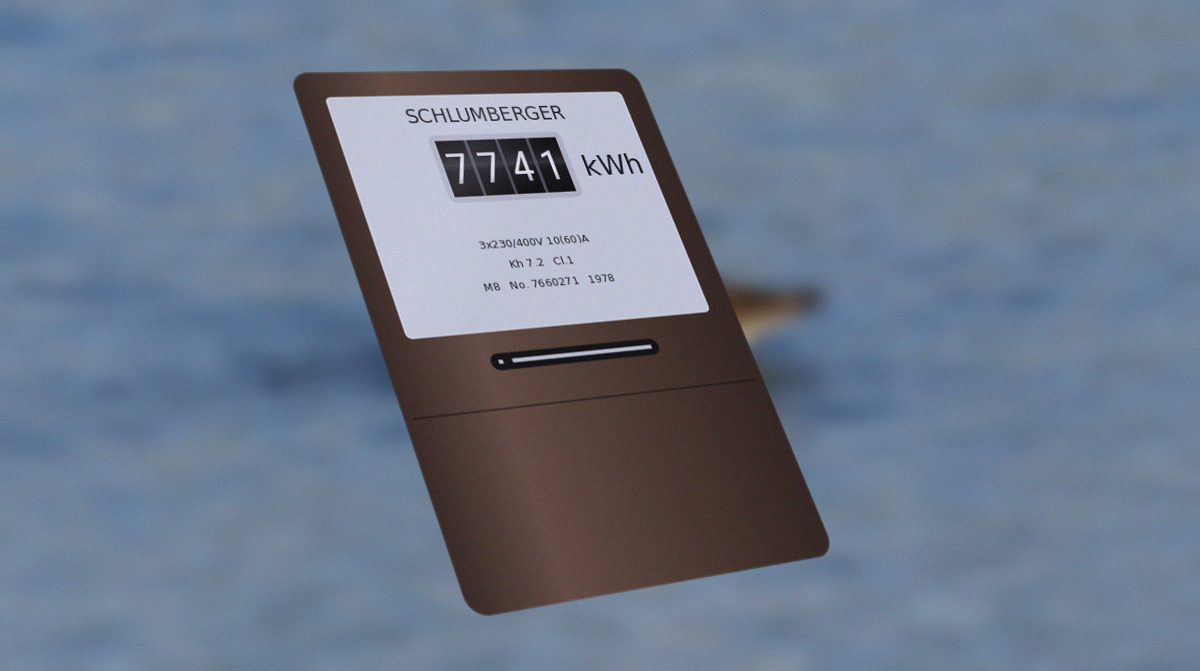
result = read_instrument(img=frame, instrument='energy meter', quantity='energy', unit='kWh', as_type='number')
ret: 7741 kWh
